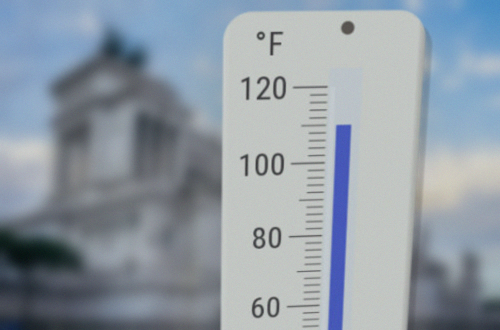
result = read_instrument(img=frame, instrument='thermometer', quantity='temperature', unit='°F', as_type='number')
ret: 110 °F
